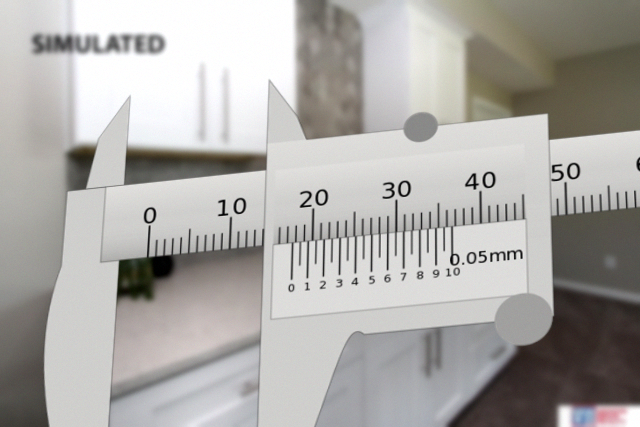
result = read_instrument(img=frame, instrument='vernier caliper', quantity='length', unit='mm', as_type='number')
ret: 17.6 mm
